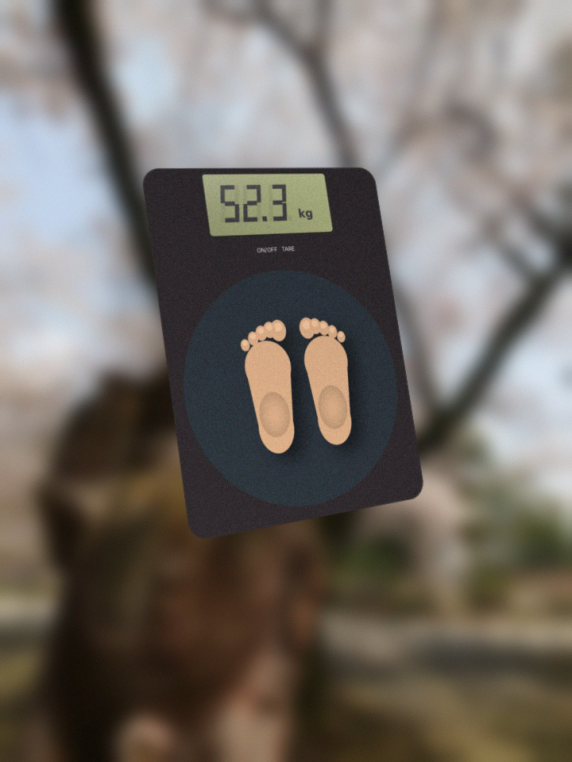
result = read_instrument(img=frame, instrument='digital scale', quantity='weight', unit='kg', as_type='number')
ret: 52.3 kg
